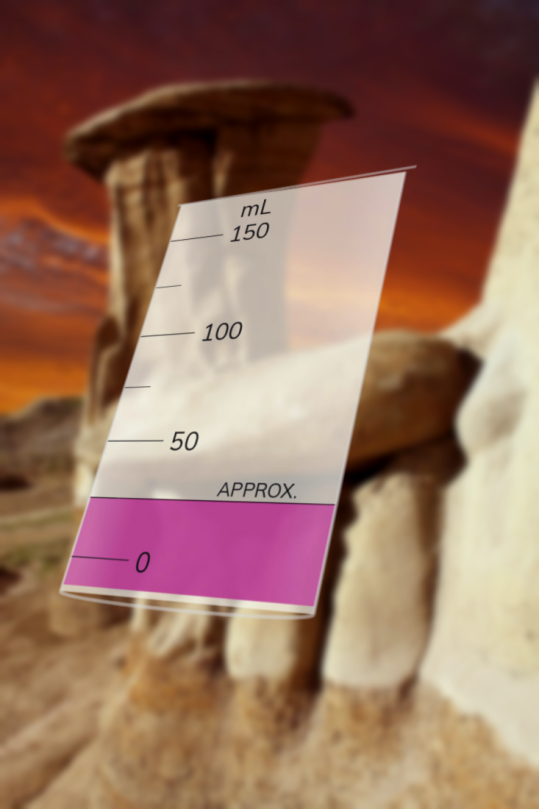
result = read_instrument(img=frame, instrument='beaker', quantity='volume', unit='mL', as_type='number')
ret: 25 mL
